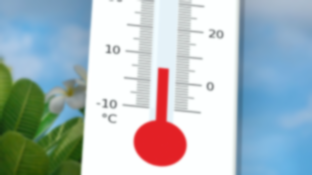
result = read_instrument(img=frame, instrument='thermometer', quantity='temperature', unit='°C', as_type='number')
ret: 5 °C
